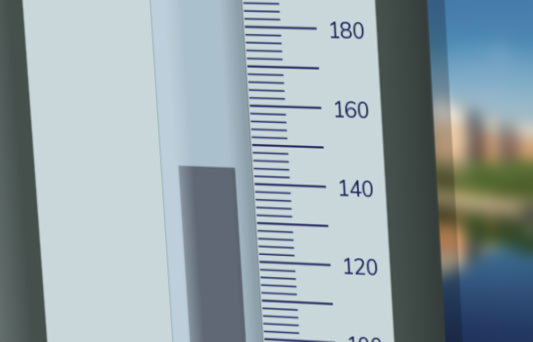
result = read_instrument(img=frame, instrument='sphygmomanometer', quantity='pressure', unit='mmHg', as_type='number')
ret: 144 mmHg
